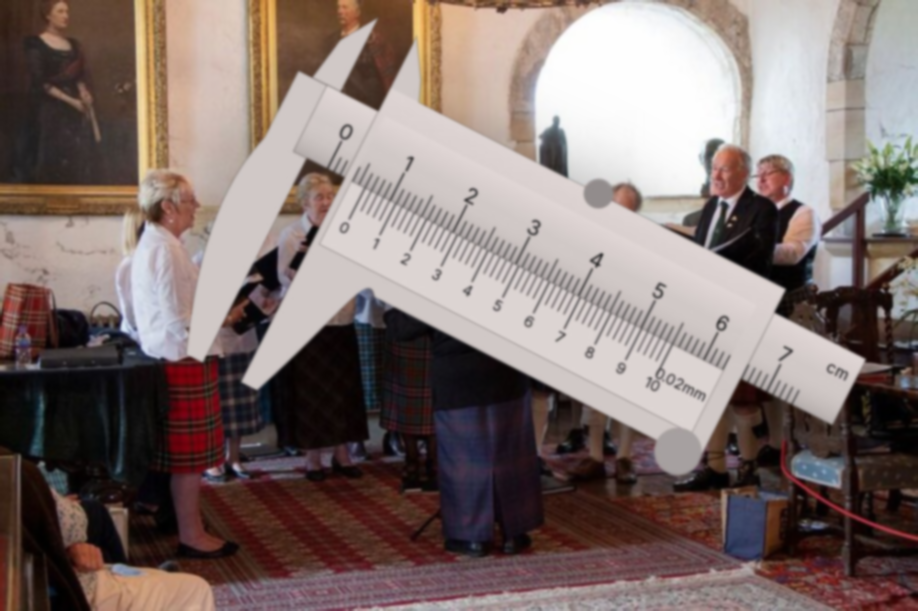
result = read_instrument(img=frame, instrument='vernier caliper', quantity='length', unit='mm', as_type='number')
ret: 6.0 mm
